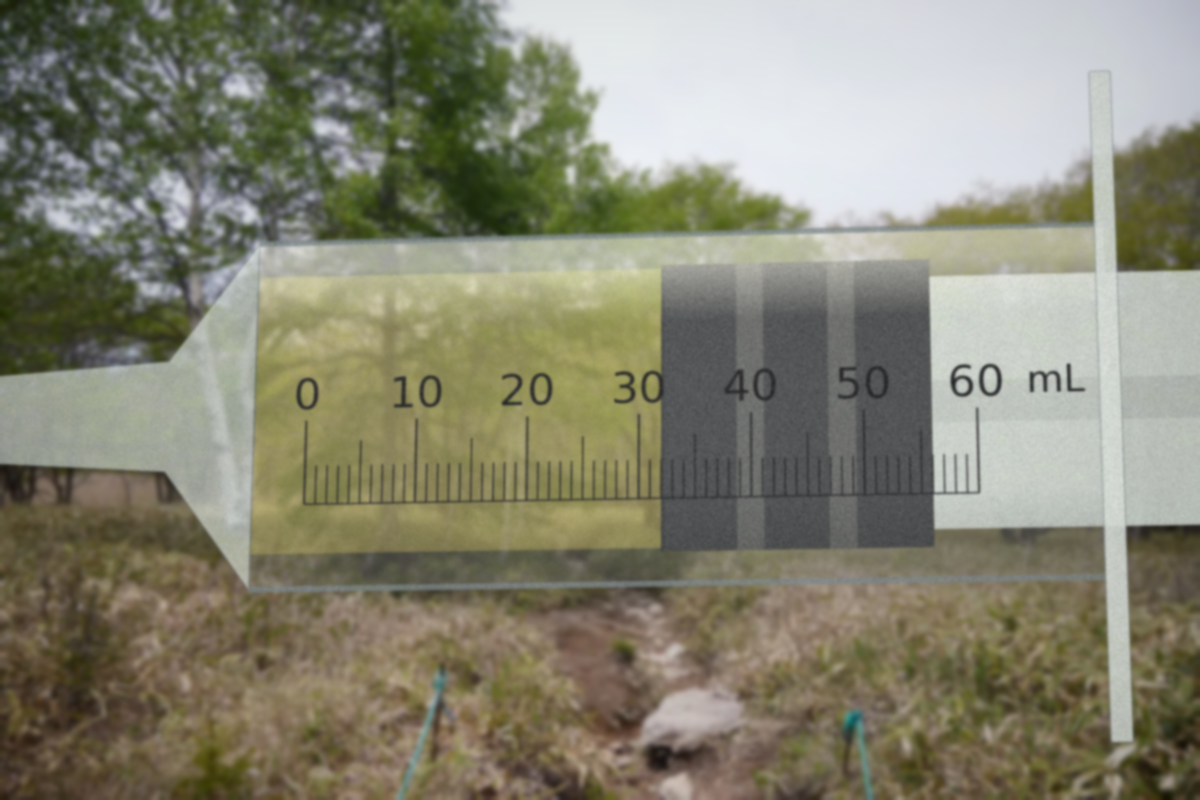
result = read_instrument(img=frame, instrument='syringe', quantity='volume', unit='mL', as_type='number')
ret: 32 mL
